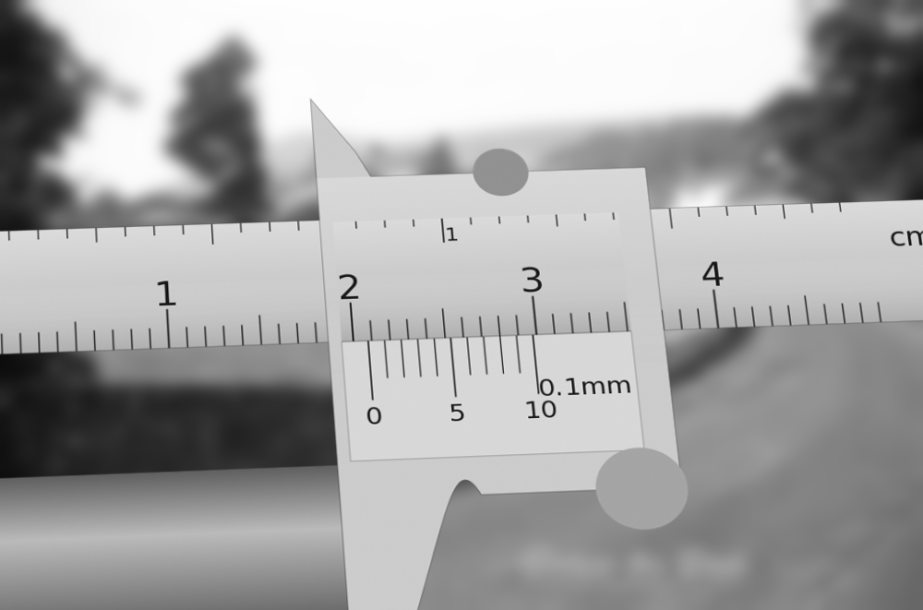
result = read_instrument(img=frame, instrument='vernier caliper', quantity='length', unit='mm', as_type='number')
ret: 20.8 mm
